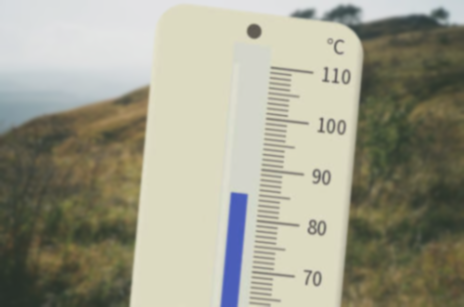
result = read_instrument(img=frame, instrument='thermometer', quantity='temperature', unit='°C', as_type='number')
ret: 85 °C
